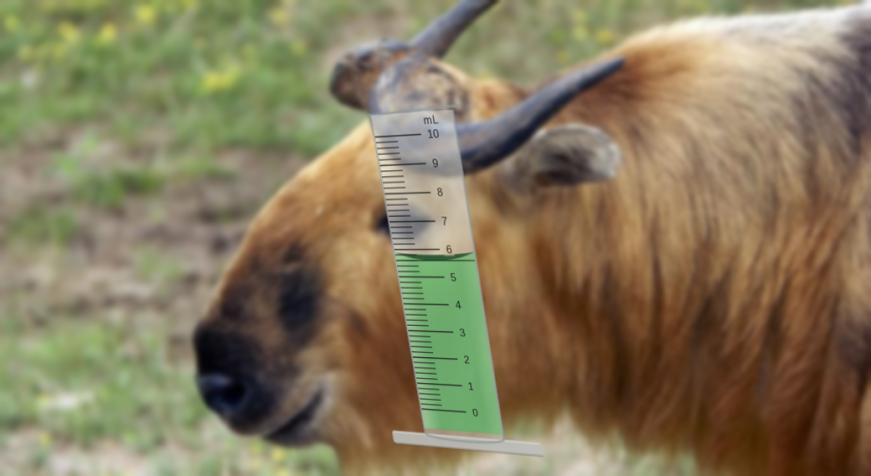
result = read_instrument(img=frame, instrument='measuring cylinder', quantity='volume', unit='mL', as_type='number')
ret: 5.6 mL
